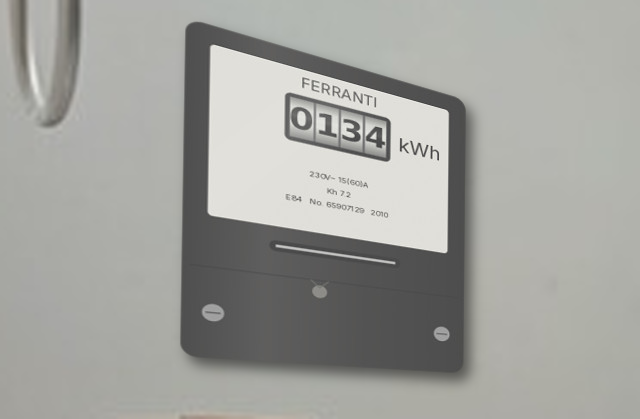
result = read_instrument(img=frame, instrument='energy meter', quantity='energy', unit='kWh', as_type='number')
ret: 134 kWh
